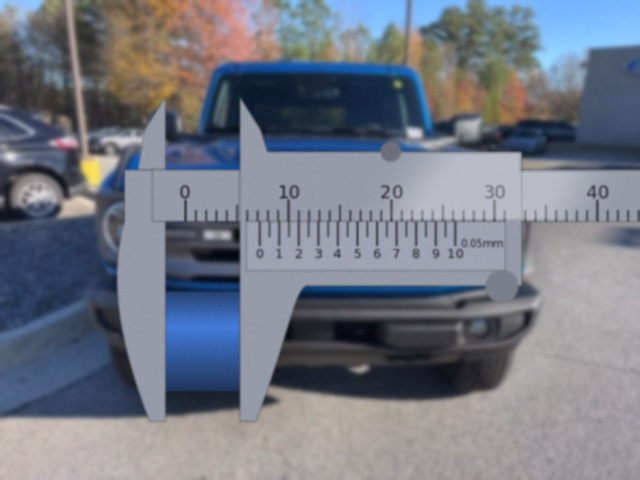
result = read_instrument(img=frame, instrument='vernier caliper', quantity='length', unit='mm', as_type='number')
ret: 7.2 mm
